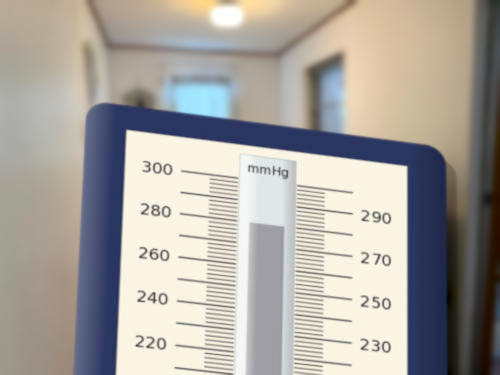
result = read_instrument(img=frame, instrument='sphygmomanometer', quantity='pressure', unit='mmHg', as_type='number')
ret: 280 mmHg
